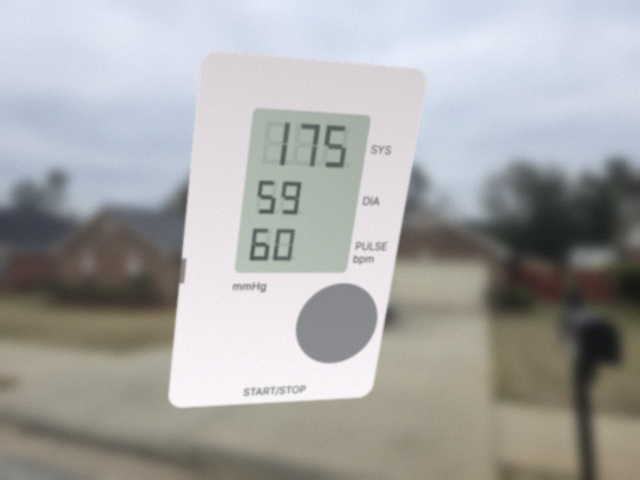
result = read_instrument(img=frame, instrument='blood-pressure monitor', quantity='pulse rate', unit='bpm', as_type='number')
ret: 60 bpm
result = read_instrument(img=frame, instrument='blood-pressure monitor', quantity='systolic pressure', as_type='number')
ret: 175 mmHg
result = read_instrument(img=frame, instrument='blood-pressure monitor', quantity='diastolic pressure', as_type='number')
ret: 59 mmHg
